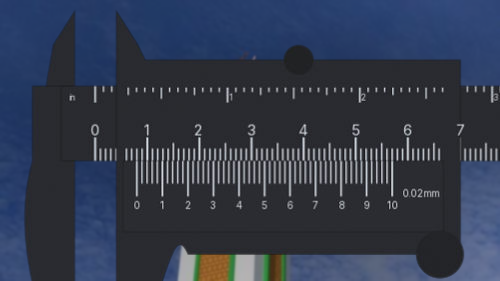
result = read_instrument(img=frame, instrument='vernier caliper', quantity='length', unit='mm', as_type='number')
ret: 8.0 mm
